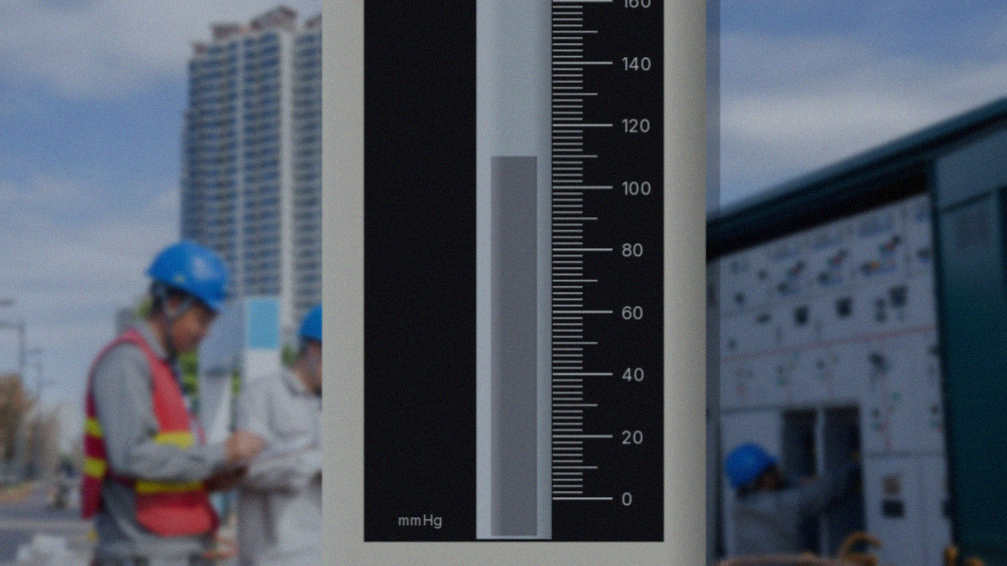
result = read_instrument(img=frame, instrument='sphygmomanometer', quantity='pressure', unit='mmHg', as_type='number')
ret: 110 mmHg
